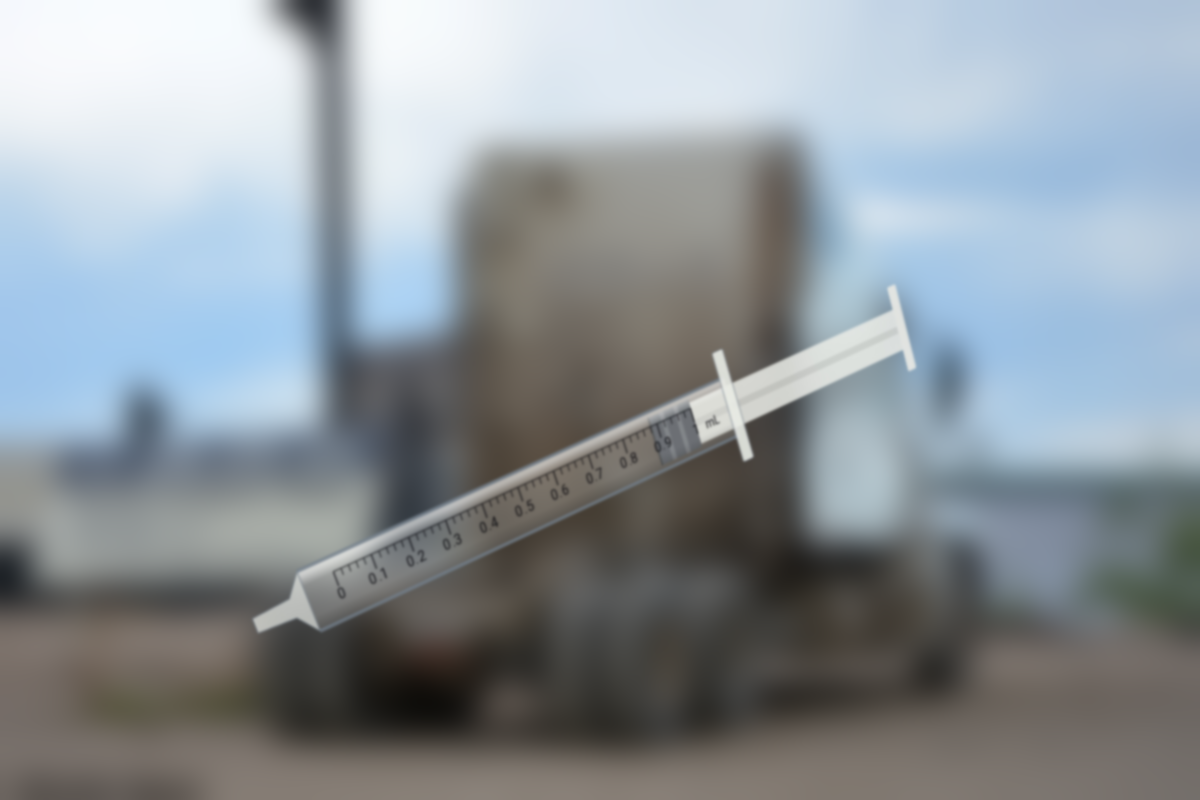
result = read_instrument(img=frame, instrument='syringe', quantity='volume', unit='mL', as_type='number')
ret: 0.88 mL
